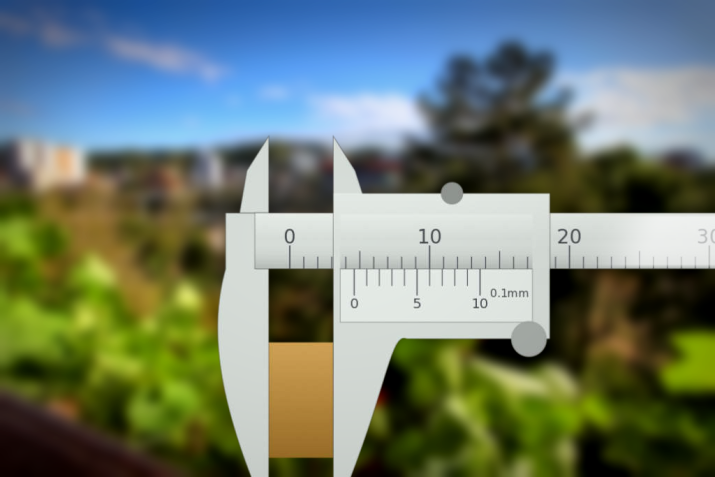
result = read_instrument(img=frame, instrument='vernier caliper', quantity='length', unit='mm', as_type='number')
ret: 4.6 mm
